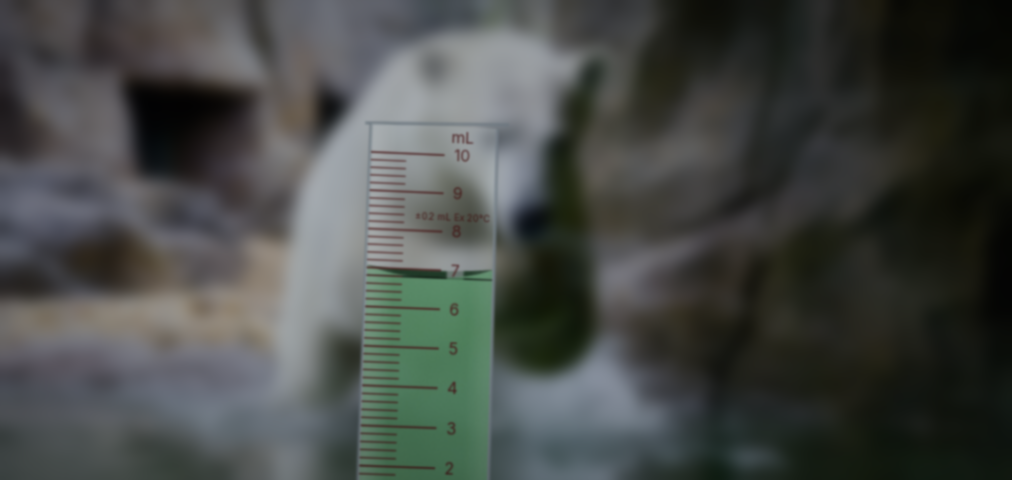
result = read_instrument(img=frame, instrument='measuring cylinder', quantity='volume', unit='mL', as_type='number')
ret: 6.8 mL
